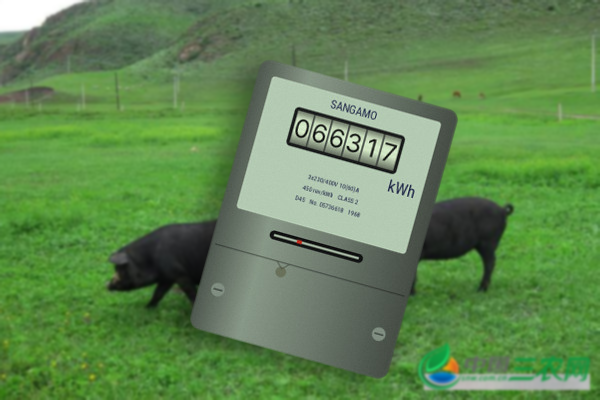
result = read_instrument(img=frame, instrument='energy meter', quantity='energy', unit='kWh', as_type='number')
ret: 66317 kWh
